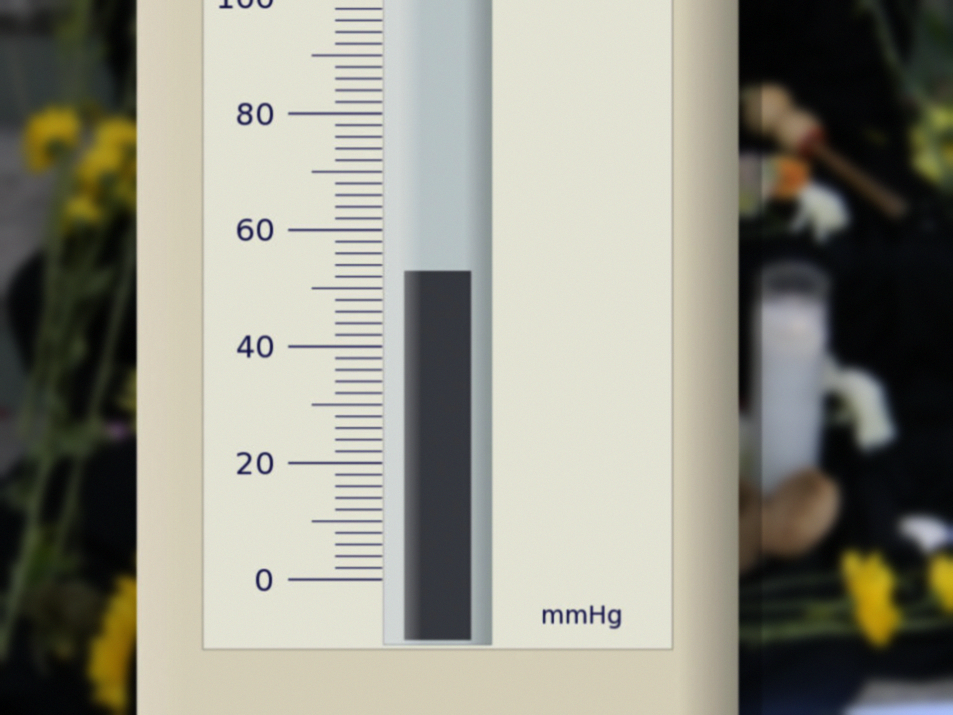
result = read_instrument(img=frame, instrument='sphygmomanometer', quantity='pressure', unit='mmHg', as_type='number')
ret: 53 mmHg
